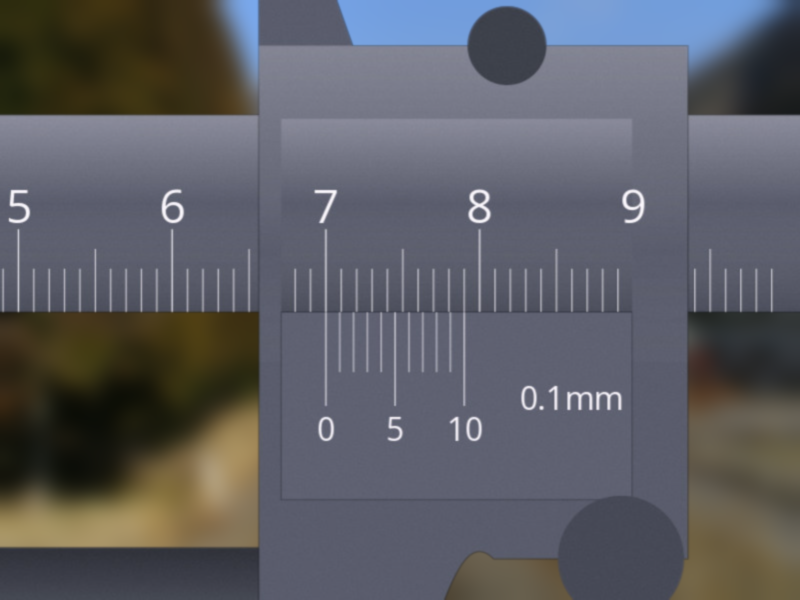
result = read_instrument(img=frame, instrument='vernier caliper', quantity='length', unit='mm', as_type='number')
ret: 70.0 mm
